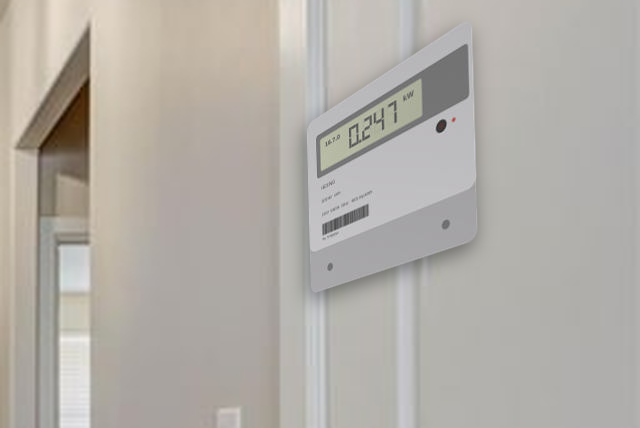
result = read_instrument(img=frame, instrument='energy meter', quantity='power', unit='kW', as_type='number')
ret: 0.247 kW
